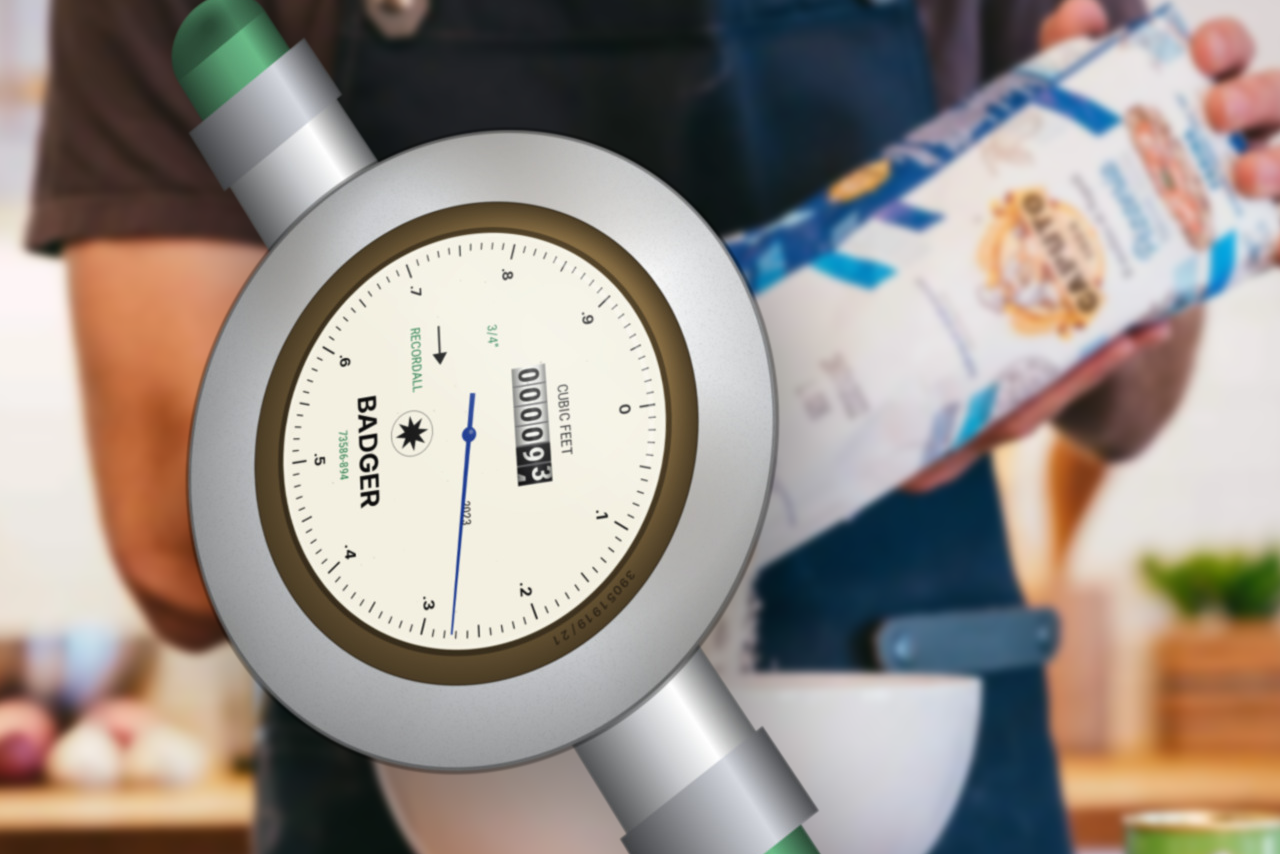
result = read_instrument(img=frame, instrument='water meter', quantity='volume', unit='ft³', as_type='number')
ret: 93.27 ft³
